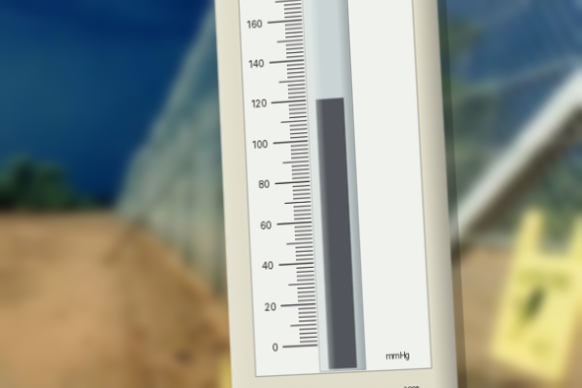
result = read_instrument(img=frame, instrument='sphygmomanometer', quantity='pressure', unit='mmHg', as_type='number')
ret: 120 mmHg
